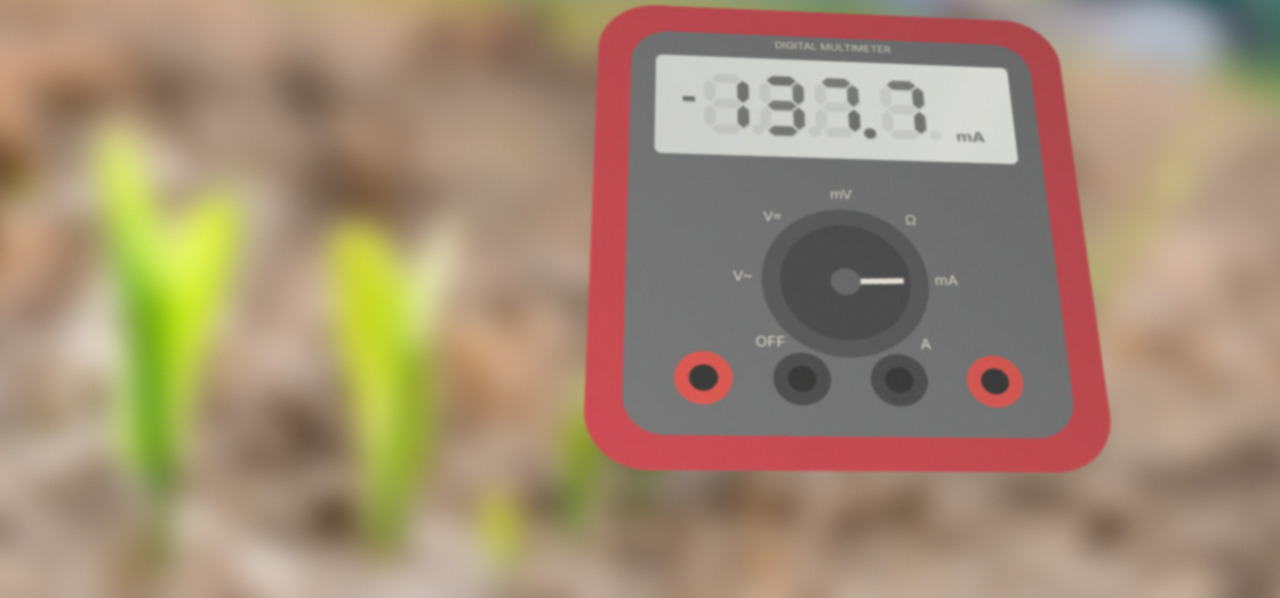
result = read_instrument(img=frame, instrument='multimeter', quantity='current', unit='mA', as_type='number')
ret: -137.7 mA
